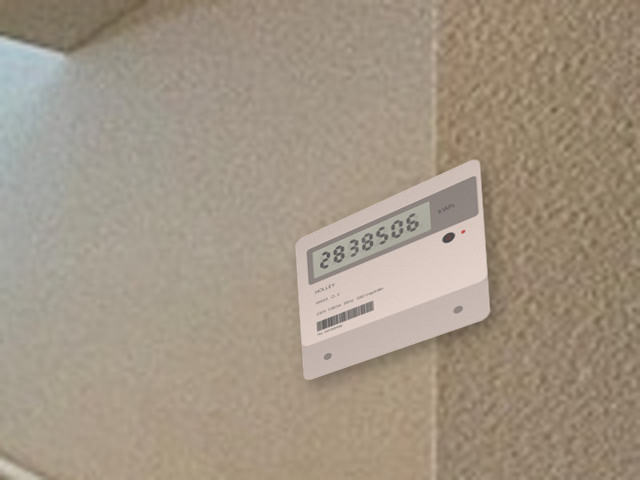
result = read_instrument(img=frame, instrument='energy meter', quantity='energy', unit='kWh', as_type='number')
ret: 2838506 kWh
